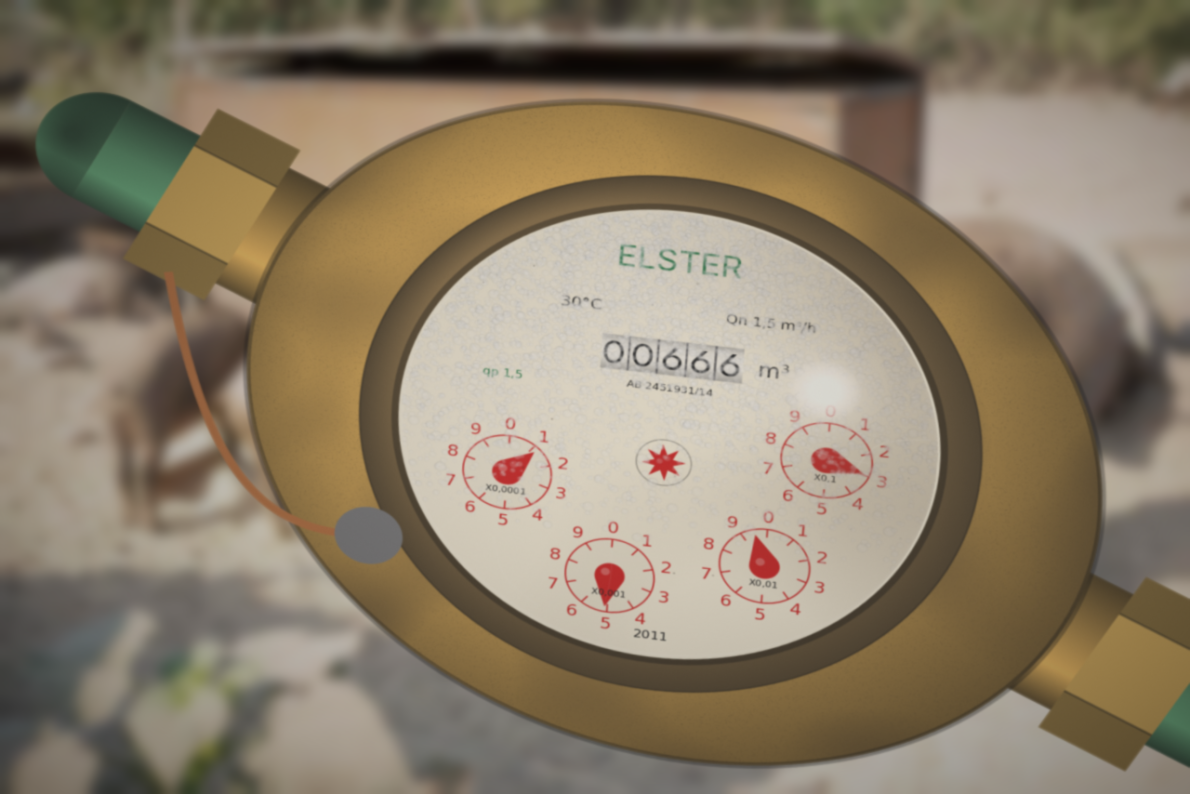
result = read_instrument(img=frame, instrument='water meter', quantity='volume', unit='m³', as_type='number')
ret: 666.2951 m³
